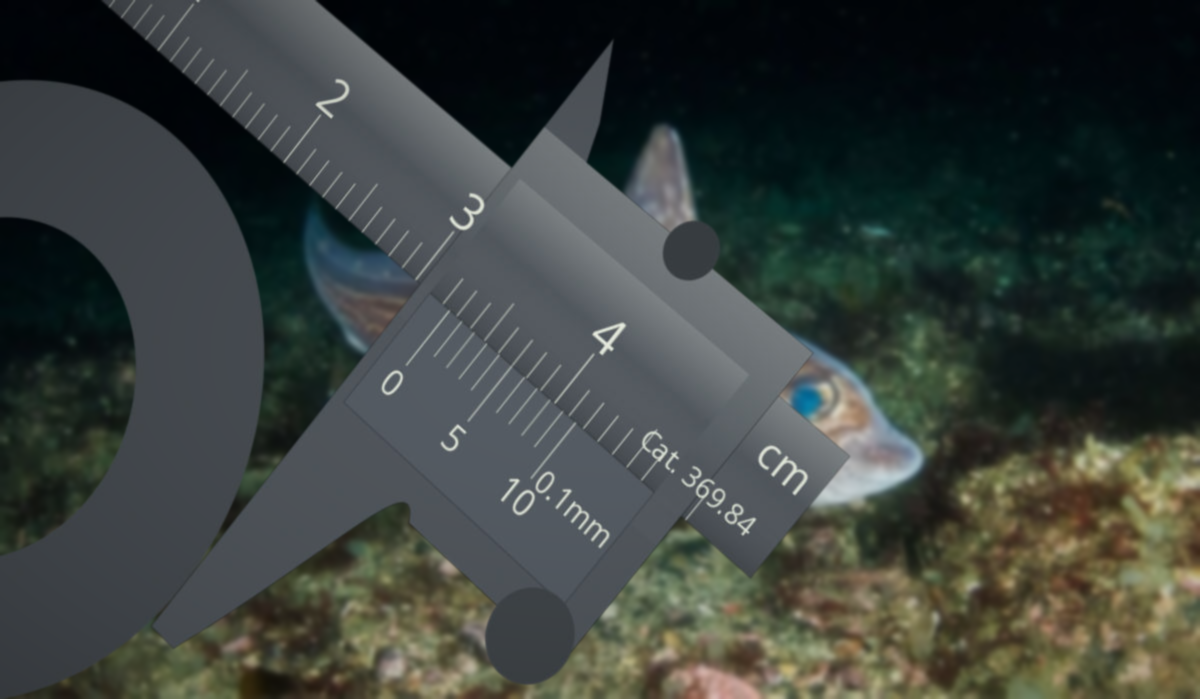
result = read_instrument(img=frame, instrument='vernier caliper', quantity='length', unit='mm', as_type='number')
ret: 32.5 mm
